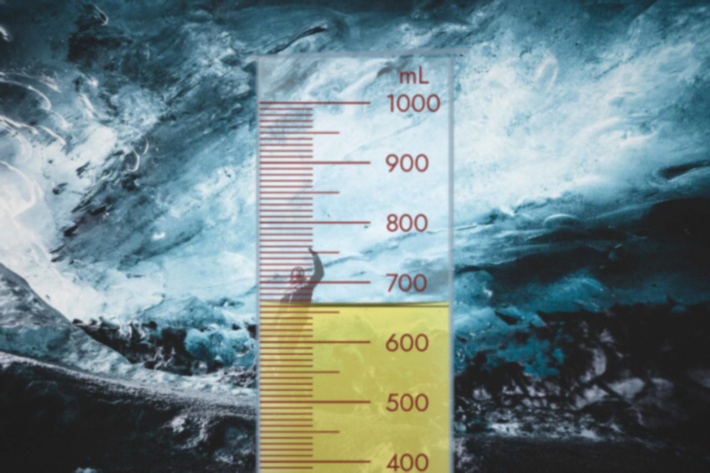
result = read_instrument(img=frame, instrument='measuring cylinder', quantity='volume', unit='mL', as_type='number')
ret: 660 mL
